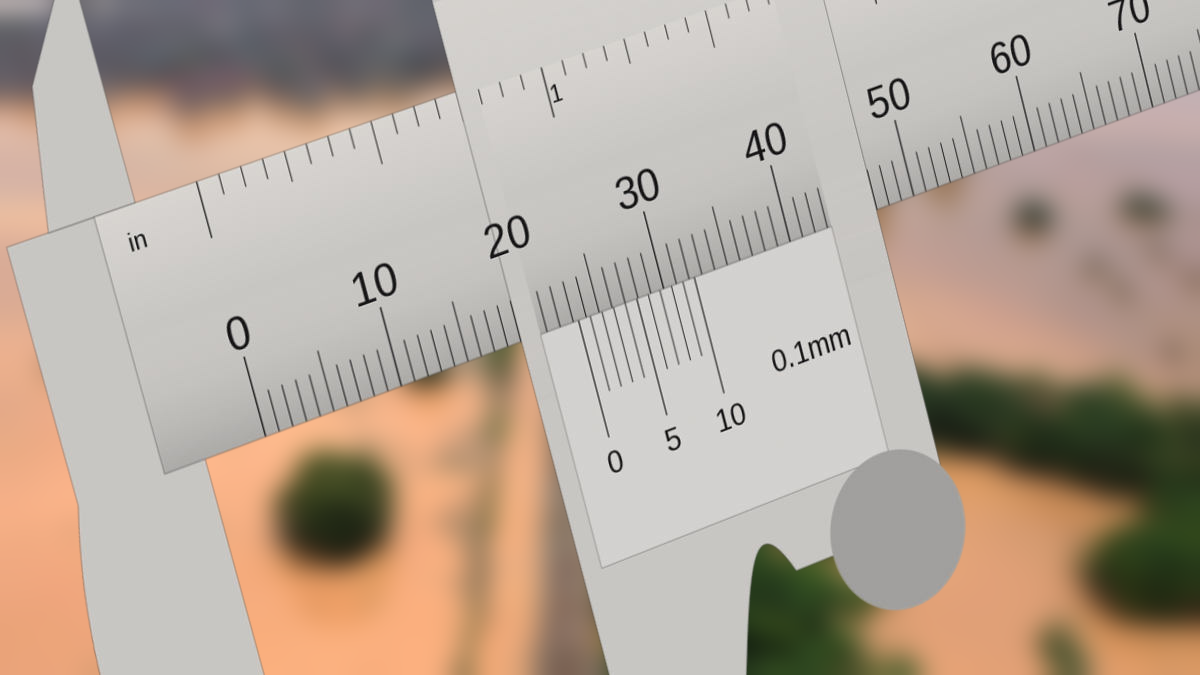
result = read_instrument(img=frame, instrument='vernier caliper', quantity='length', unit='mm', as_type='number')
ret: 23.4 mm
